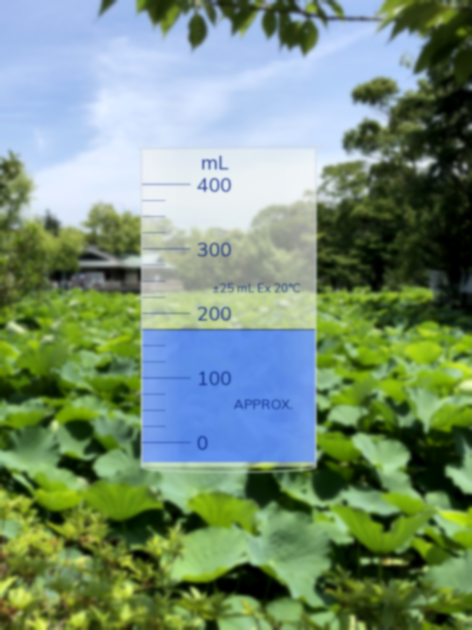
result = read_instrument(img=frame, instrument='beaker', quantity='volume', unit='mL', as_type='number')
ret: 175 mL
